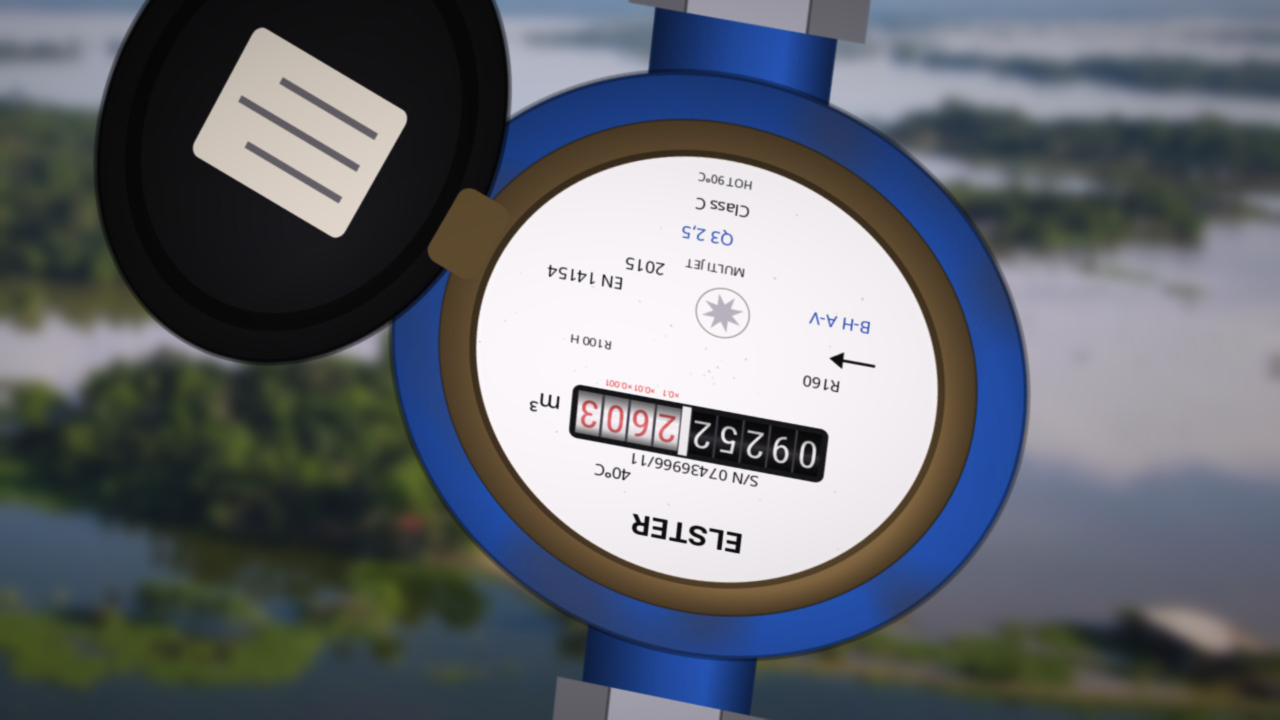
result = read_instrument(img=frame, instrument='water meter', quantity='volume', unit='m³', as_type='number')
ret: 9252.2603 m³
